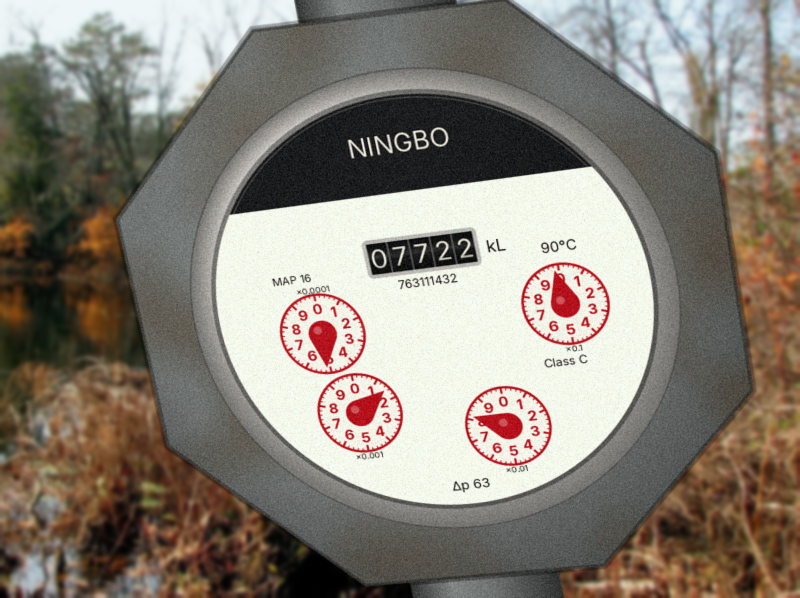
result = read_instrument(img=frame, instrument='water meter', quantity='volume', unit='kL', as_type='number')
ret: 7721.9815 kL
